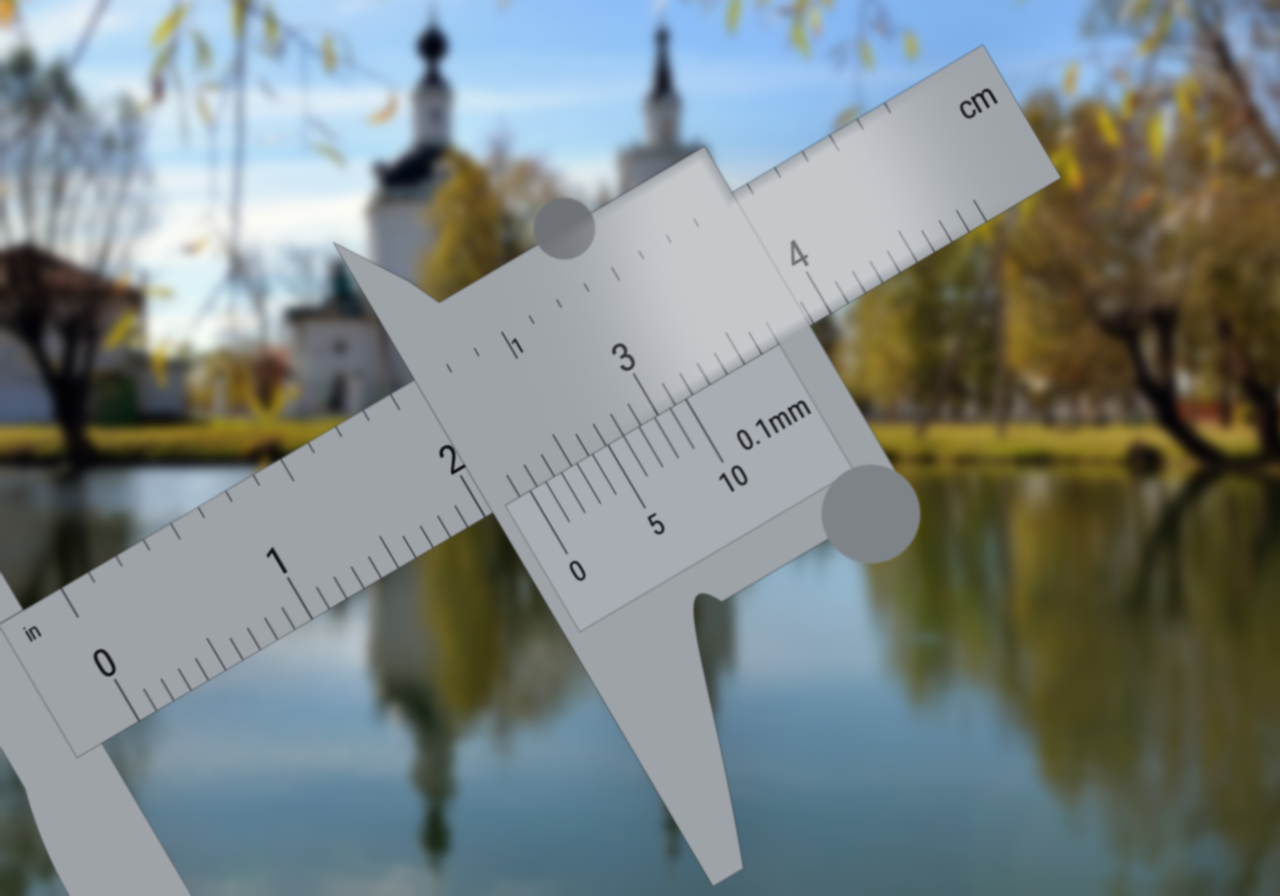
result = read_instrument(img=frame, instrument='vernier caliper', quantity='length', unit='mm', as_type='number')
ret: 22.6 mm
